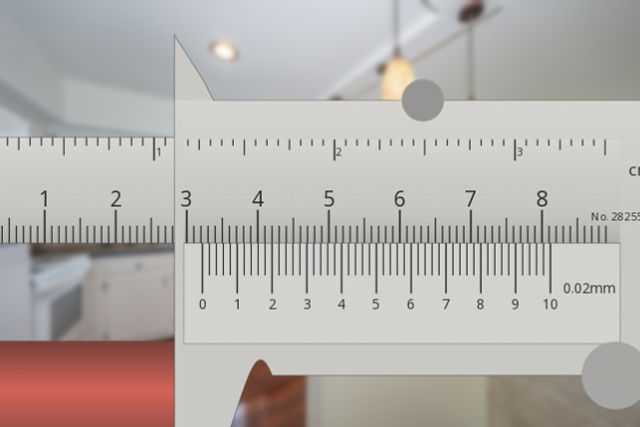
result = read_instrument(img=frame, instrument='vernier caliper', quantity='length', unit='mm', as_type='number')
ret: 32.2 mm
